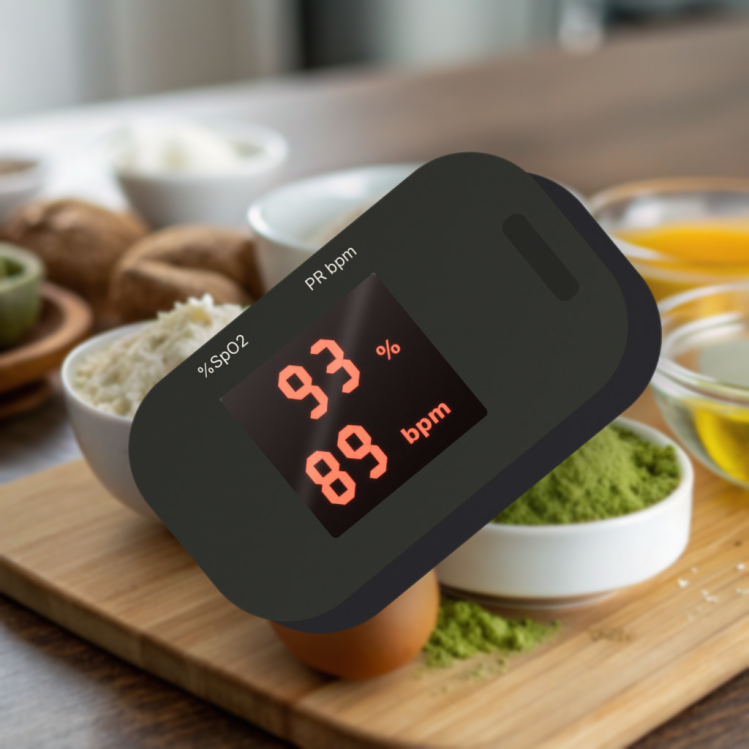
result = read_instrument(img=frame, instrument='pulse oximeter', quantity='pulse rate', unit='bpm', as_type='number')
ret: 89 bpm
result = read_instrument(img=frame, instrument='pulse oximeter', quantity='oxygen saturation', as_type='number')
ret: 93 %
